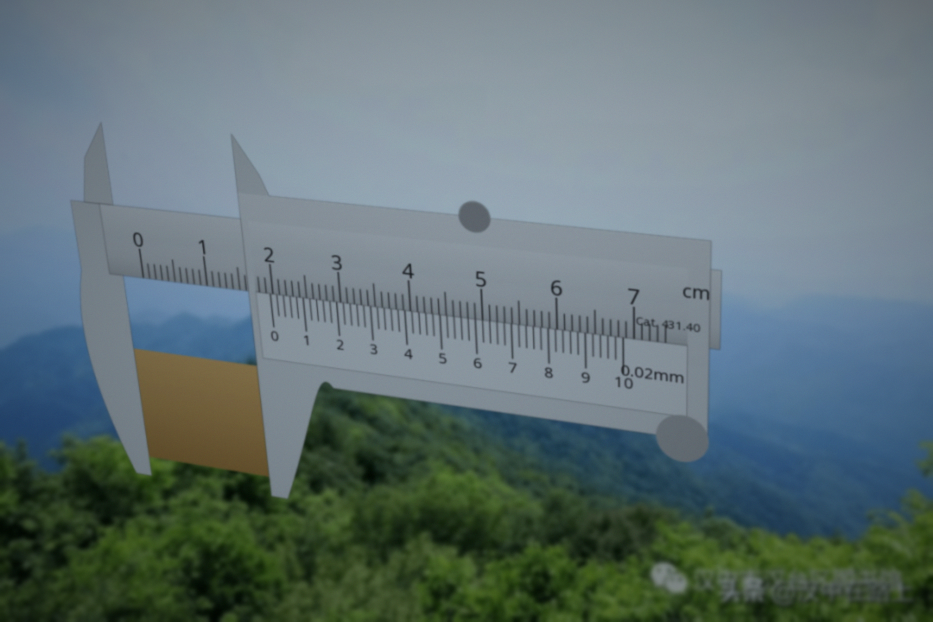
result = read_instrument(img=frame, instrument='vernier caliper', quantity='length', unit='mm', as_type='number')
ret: 19.6 mm
